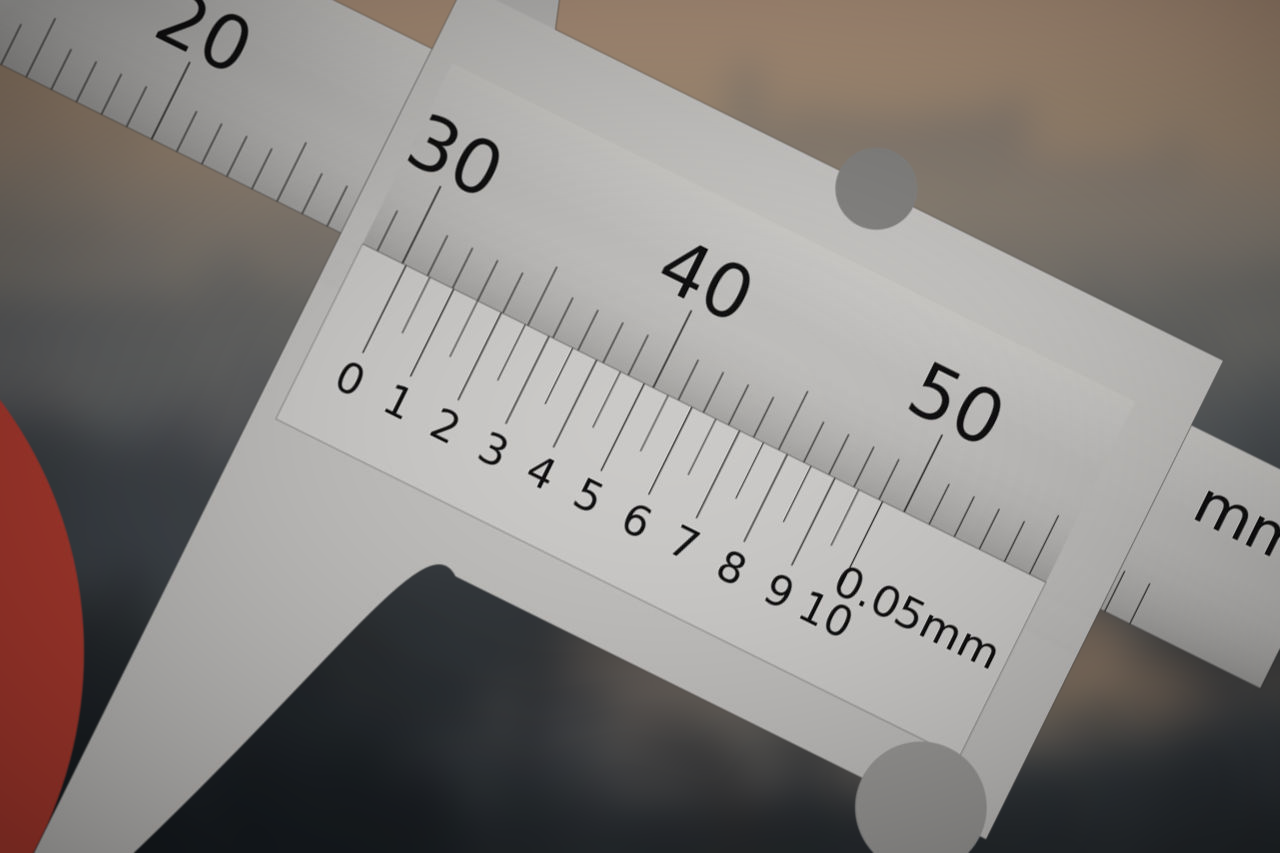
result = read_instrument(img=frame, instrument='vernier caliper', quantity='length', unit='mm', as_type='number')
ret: 30.15 mm
